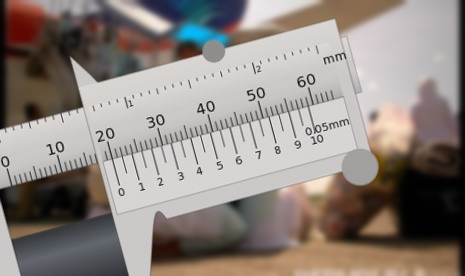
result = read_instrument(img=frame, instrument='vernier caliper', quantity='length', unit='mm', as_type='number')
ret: 20.0 mm
